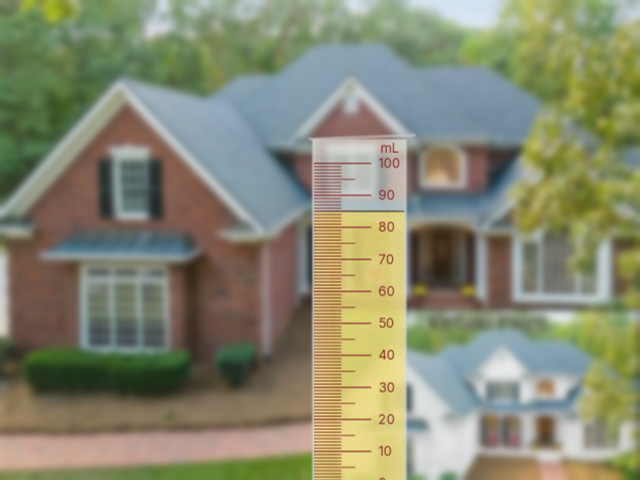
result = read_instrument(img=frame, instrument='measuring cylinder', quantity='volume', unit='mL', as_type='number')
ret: 85 mL
